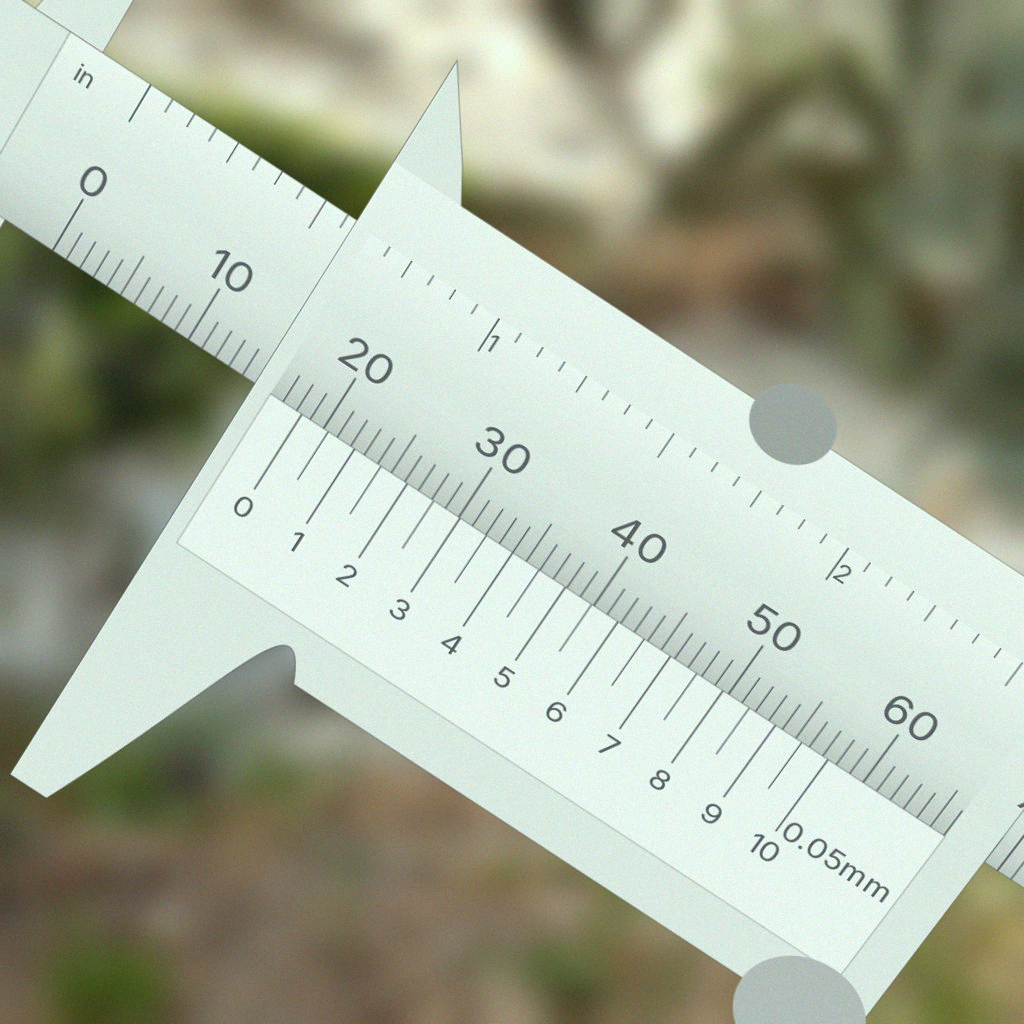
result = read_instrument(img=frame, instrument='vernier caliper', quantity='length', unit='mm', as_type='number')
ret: 18.4 mm
